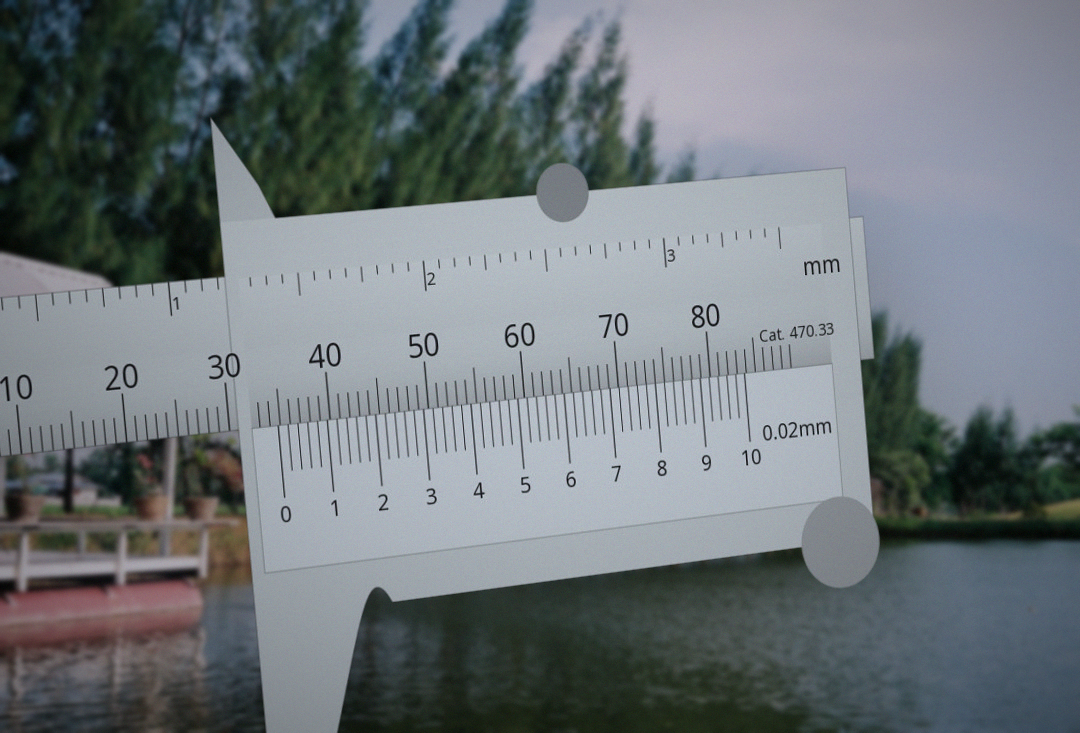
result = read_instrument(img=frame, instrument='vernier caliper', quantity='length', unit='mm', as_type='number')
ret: 34.8 mm
